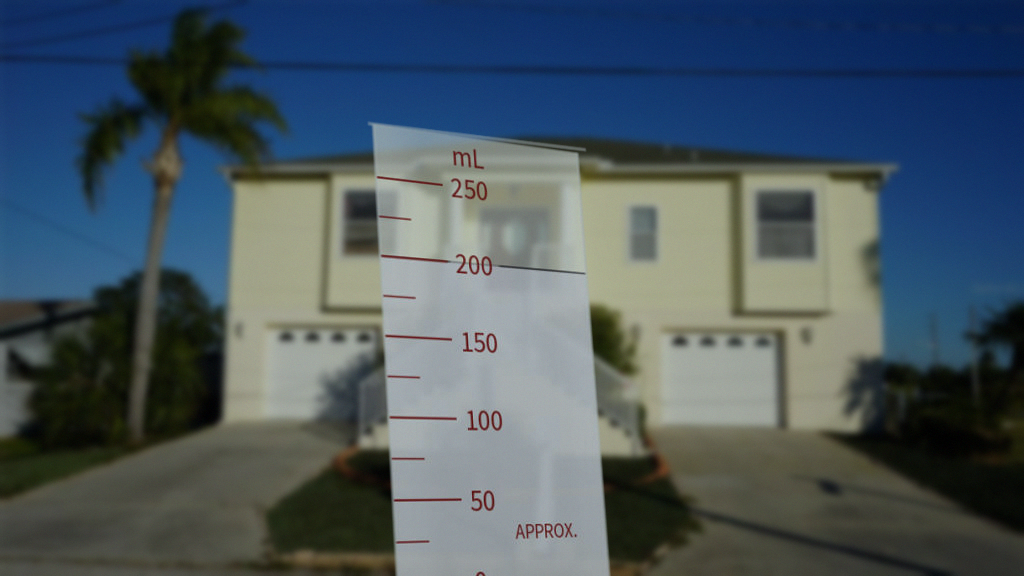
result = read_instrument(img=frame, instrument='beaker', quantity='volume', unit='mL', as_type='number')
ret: 200 mL
